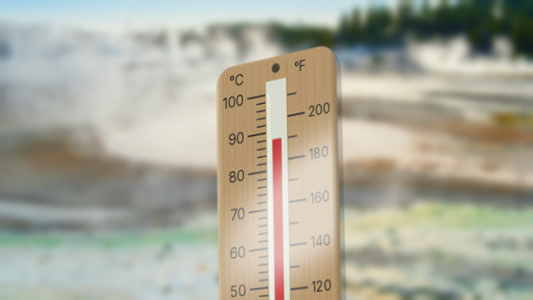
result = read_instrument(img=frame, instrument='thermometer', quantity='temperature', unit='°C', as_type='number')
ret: 88 °C
